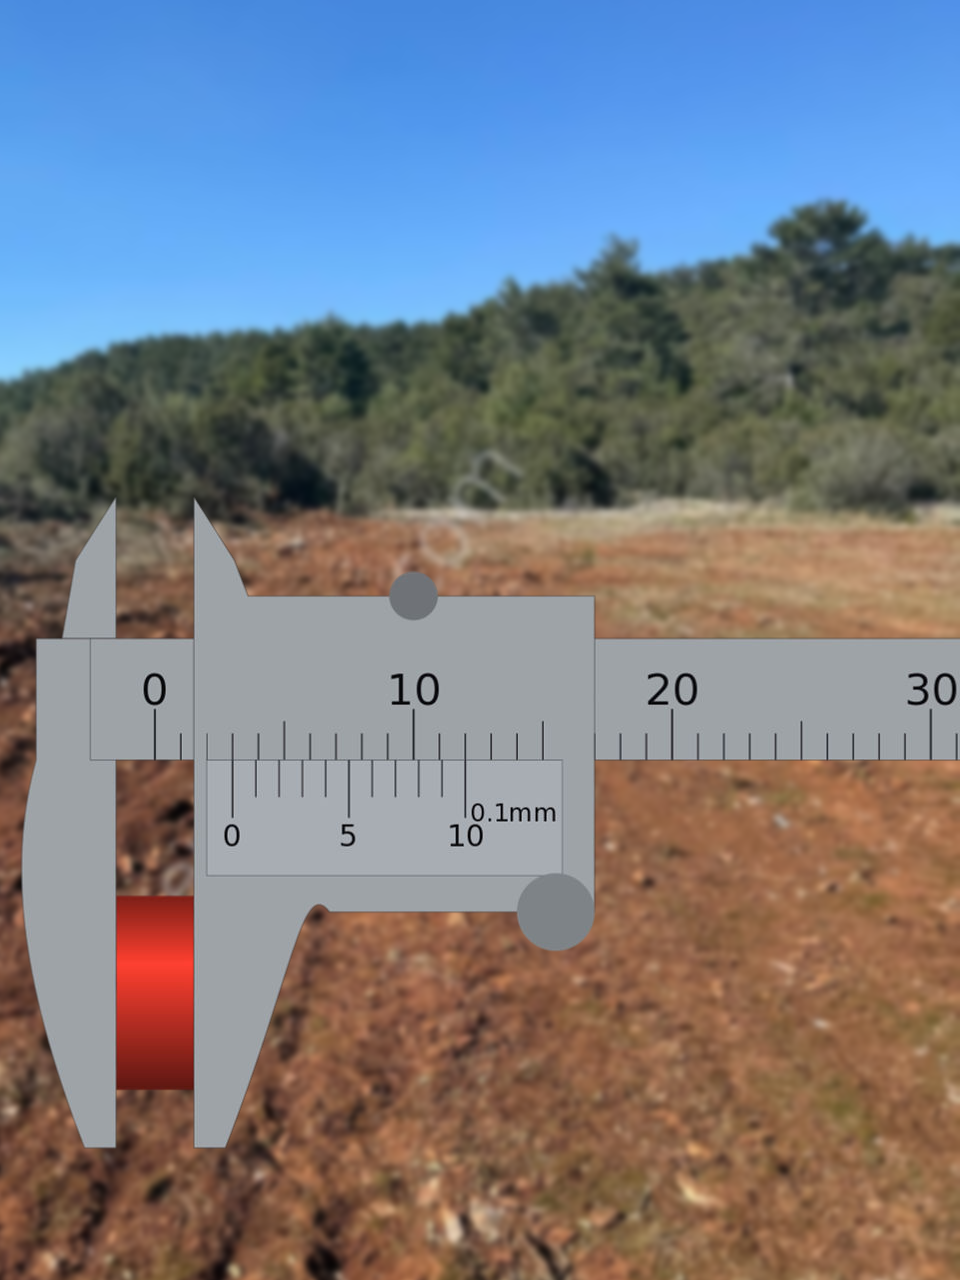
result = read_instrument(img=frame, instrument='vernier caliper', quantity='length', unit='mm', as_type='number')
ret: 3.0 mm
